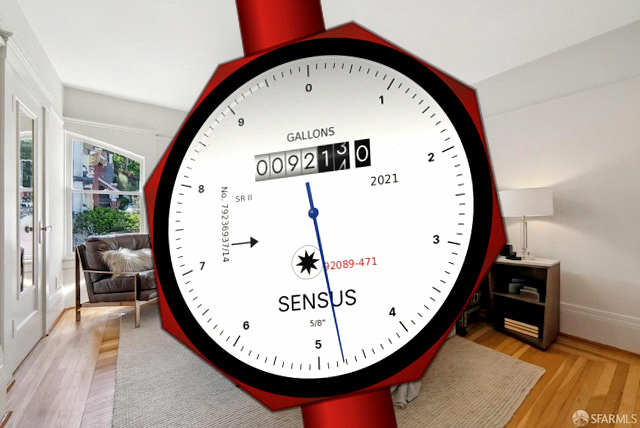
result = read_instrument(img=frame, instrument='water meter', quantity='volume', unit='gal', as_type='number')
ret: 92134.7 gal
